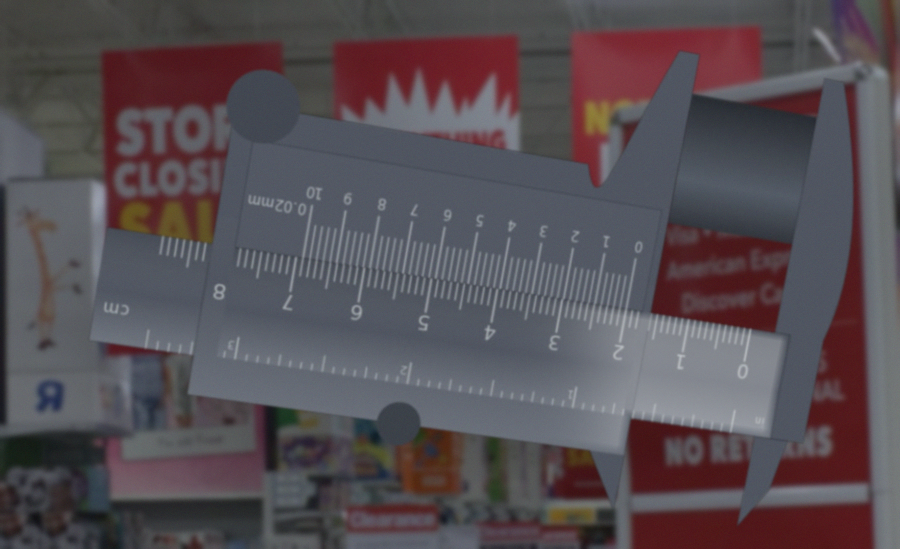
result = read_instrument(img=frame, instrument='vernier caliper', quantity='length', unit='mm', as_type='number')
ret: 20.0 mm
